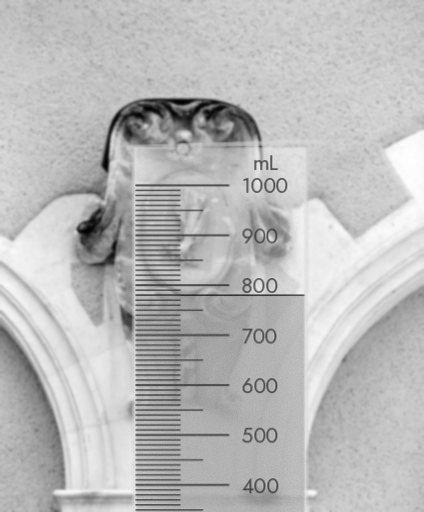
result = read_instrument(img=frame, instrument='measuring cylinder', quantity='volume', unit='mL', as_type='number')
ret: 780 mL
